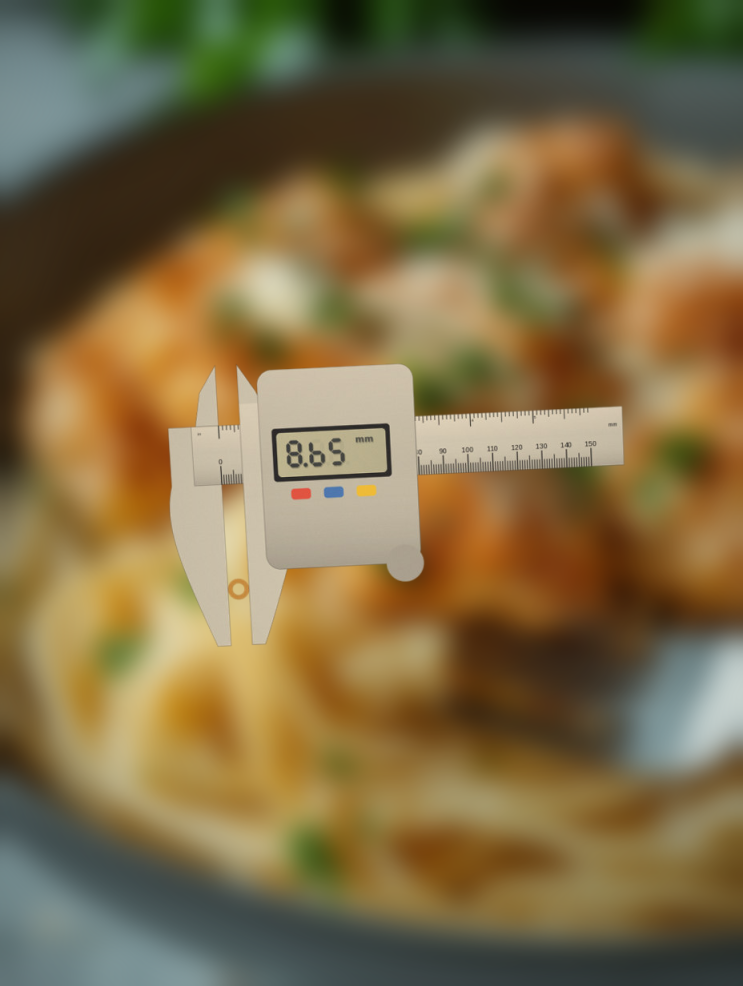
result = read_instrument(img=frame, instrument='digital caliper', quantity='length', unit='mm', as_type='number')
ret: 8.65 mm
